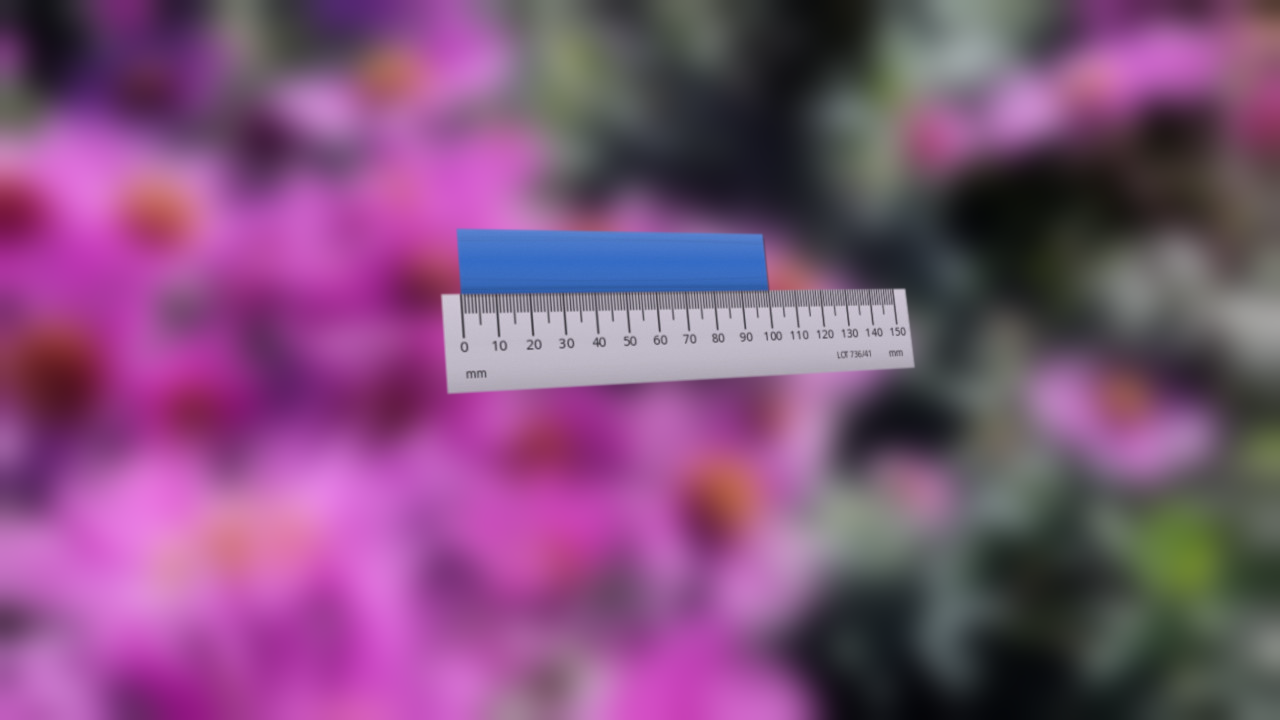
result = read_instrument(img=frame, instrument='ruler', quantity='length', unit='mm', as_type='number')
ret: 100 mm
